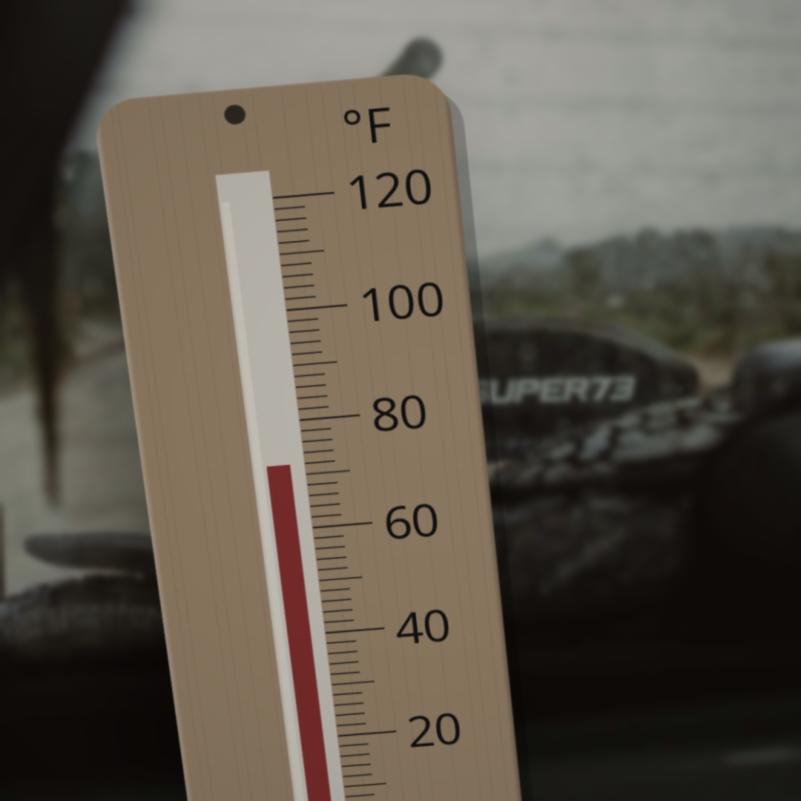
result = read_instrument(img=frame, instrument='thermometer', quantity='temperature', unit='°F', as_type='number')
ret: 72 °F
